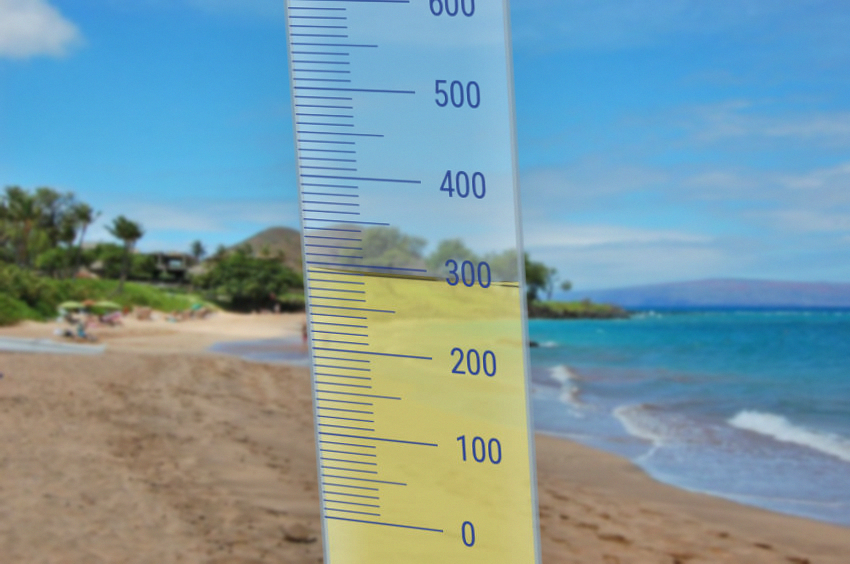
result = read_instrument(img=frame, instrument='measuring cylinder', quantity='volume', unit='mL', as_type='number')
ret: 290 mL
